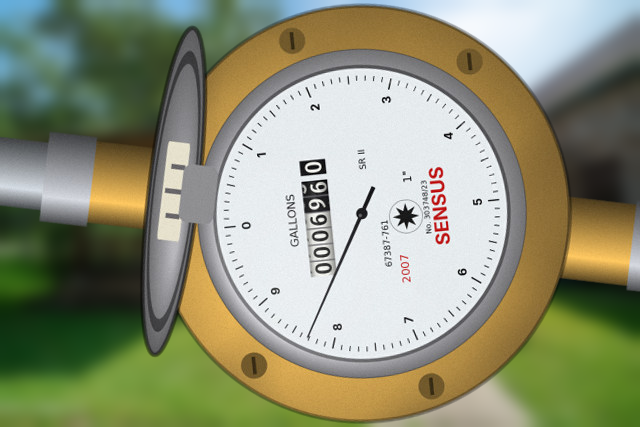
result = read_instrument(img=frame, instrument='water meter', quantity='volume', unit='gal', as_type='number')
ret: 6958.3 gal
